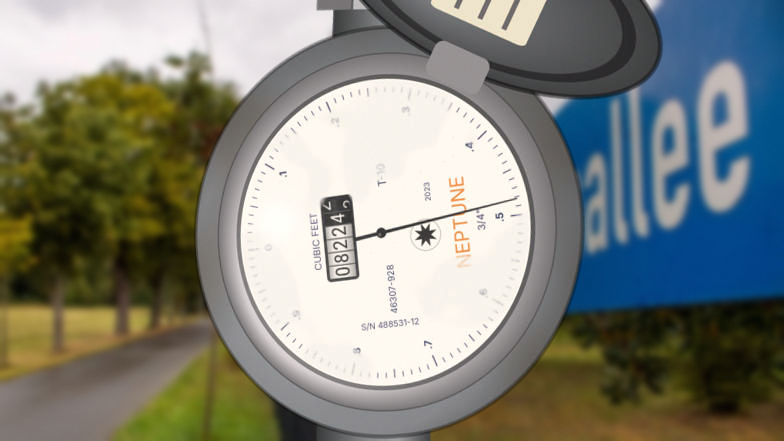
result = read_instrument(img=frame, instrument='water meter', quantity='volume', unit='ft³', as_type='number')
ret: 82242.48 ft³
